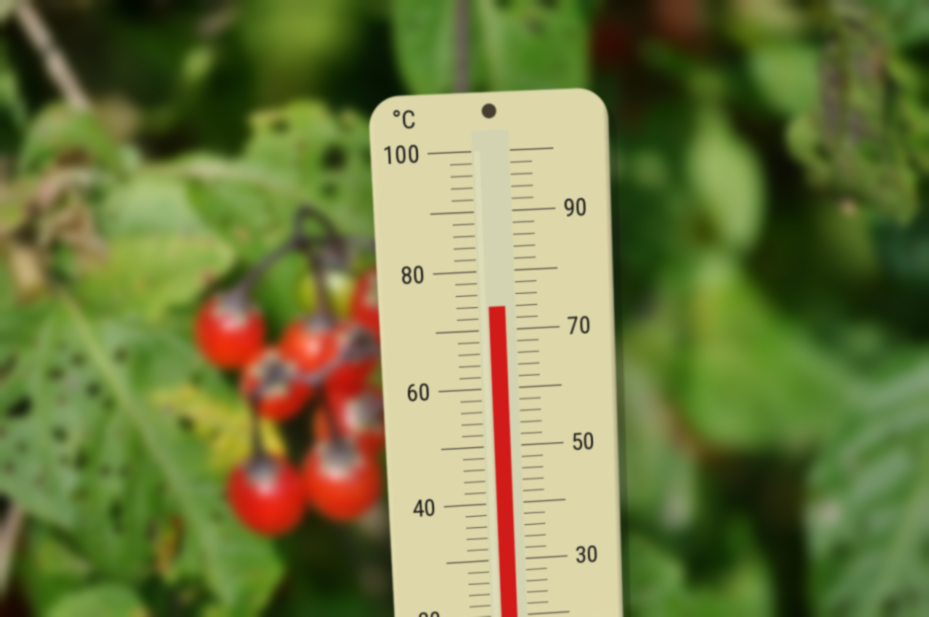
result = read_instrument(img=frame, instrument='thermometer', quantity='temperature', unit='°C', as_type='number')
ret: 74 °C
